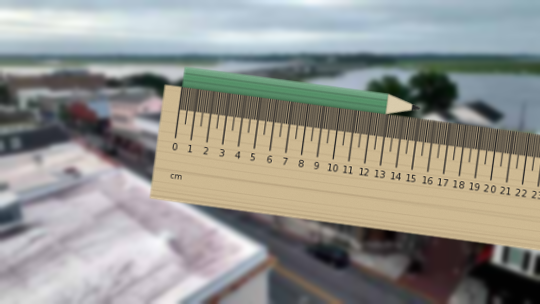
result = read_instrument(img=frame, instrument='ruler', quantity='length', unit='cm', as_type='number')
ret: 15 cm
